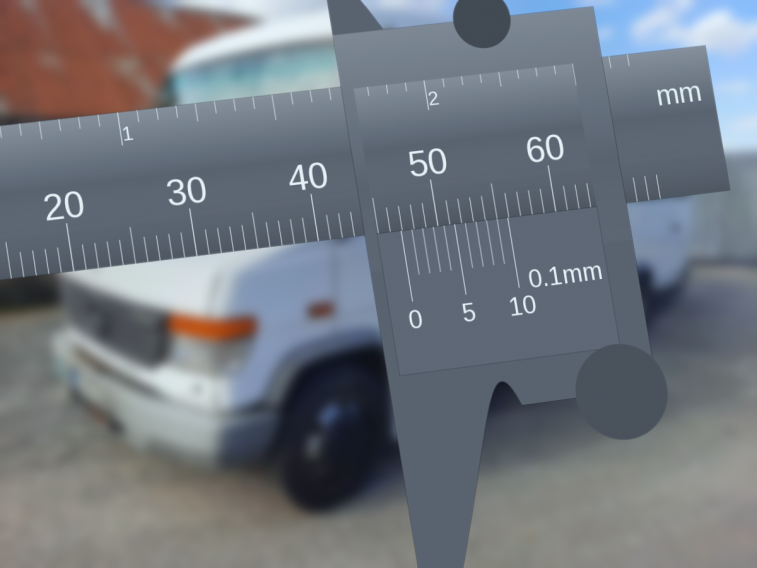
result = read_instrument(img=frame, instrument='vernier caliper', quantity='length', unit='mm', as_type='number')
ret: 46.9 mm
